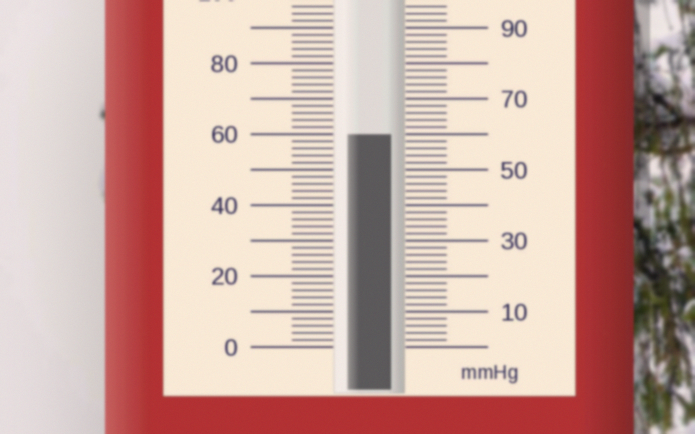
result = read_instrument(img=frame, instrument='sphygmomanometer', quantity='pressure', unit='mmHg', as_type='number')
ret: 60 mmHg
